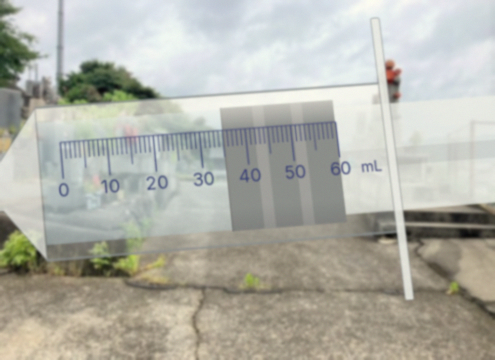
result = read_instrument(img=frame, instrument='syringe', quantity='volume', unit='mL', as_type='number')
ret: 35 mL
